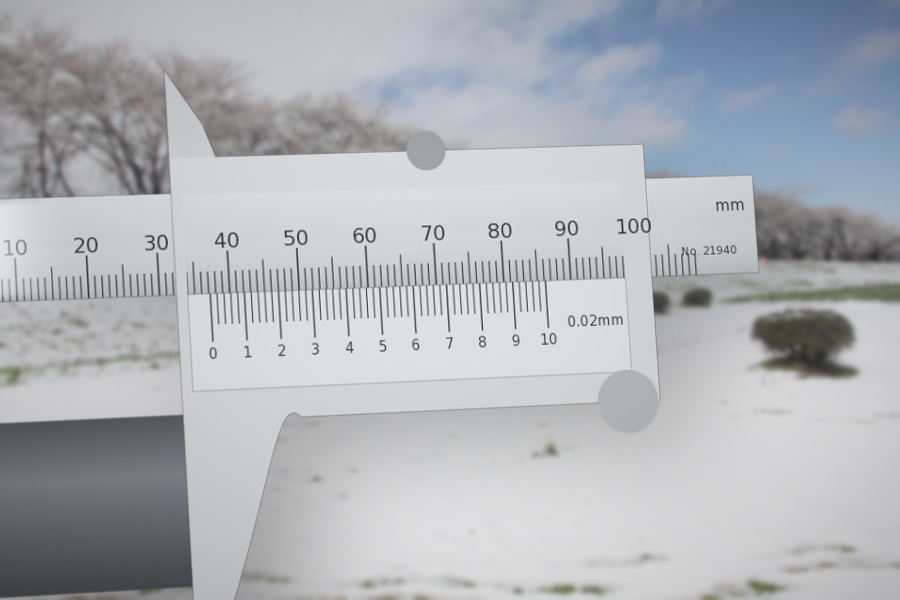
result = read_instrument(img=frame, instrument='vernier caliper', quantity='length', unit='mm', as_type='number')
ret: 37.2 mm
